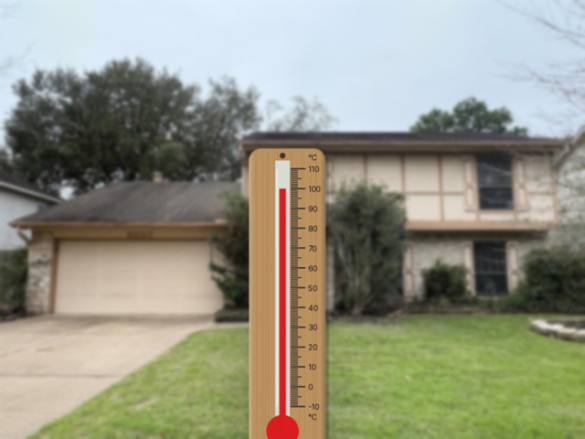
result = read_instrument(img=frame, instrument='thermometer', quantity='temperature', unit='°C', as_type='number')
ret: 100 °C
